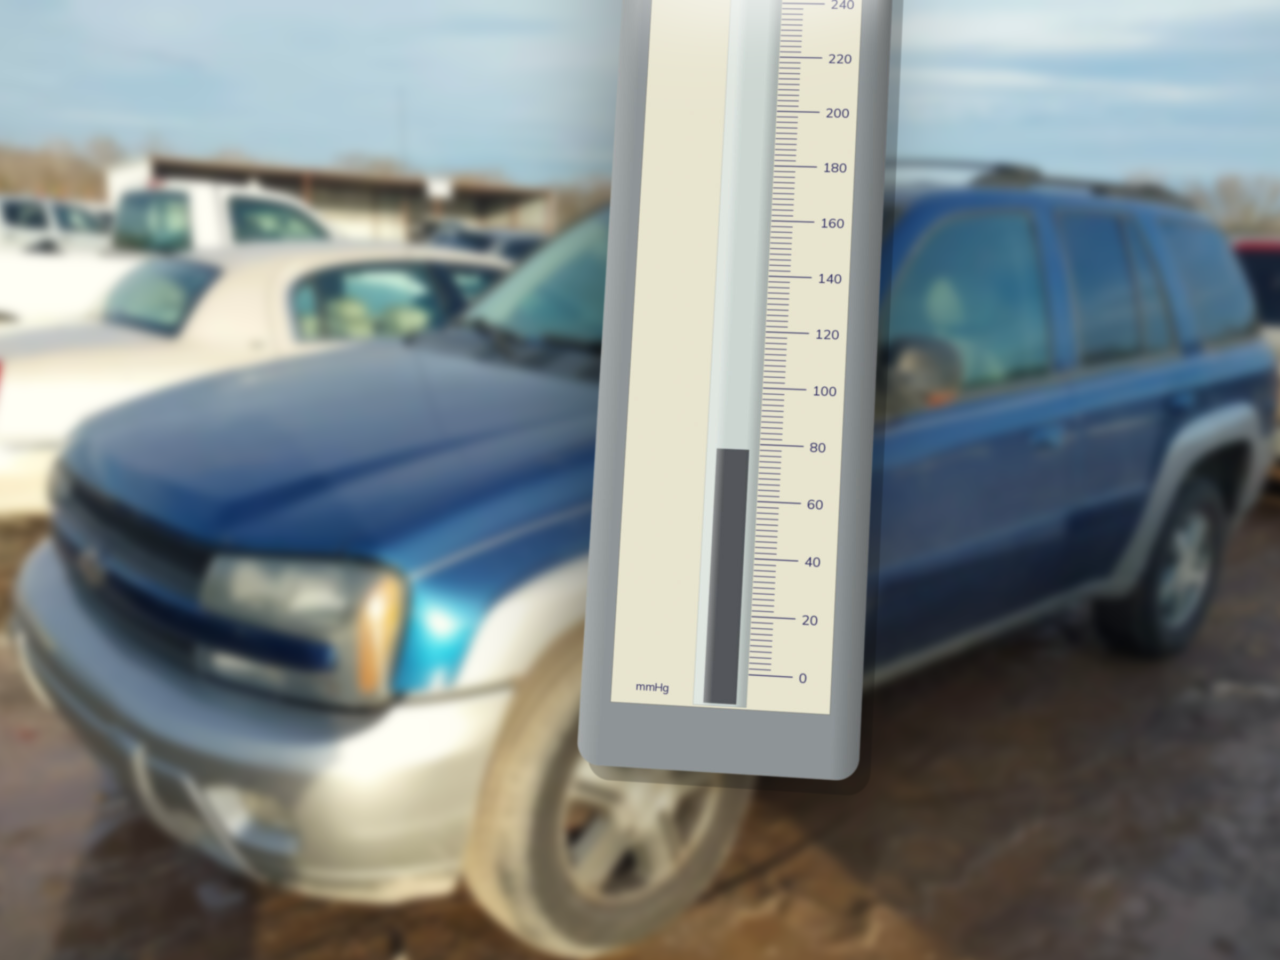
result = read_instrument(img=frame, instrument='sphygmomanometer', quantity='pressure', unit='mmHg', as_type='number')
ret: 78 mmHg
